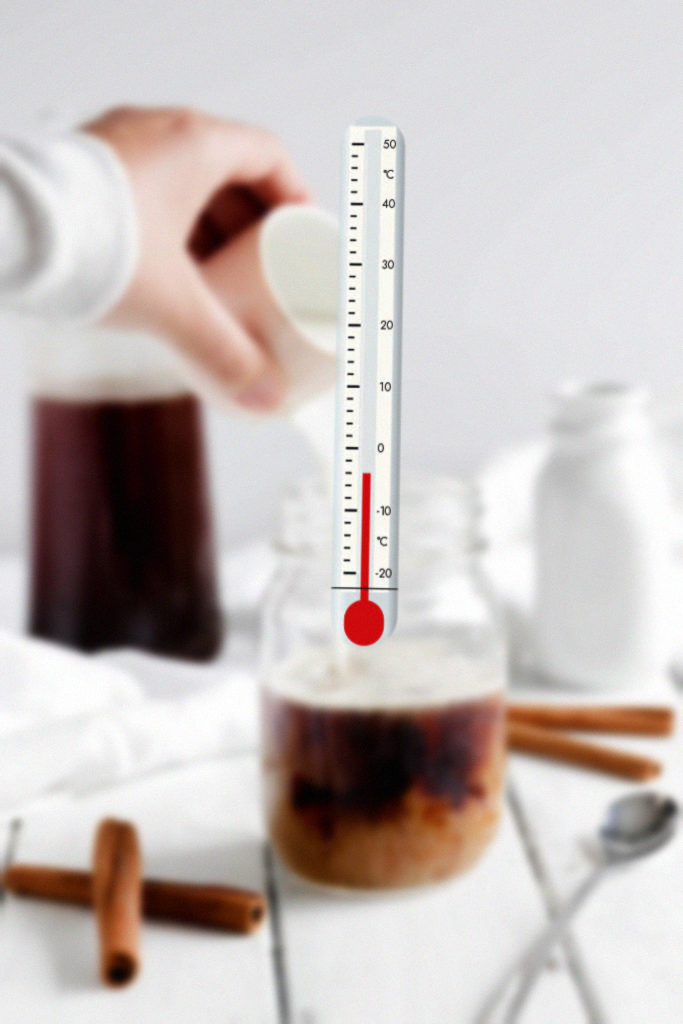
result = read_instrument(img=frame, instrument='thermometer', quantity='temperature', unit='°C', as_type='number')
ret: -4 °C
